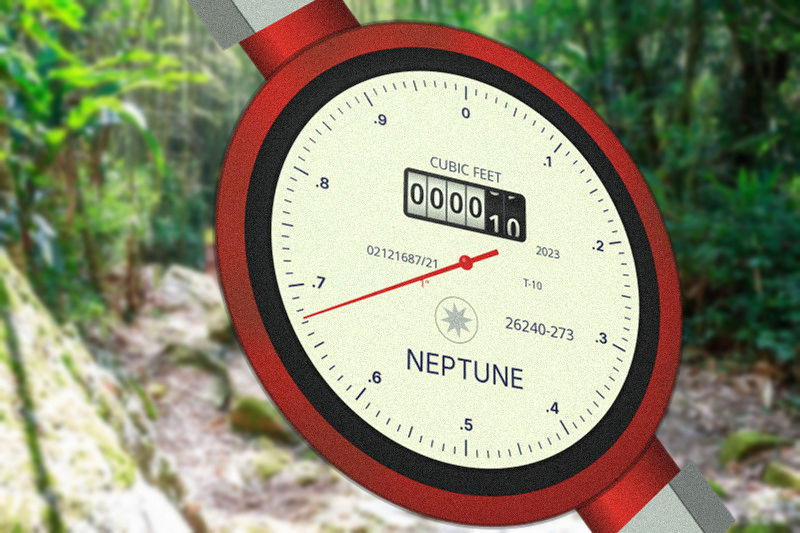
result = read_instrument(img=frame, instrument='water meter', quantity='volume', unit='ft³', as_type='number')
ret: 9.67 ft³
